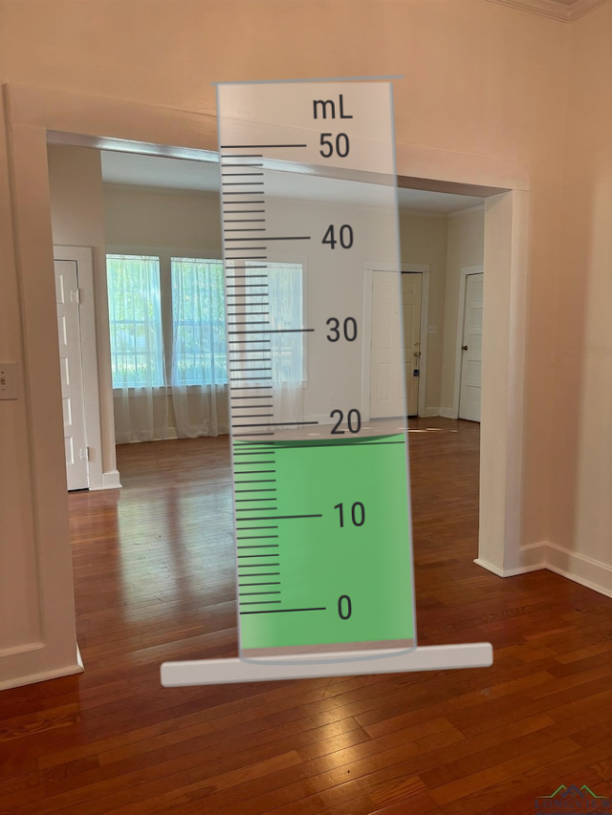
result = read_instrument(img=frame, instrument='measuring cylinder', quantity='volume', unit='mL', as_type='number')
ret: 17.5 mL
